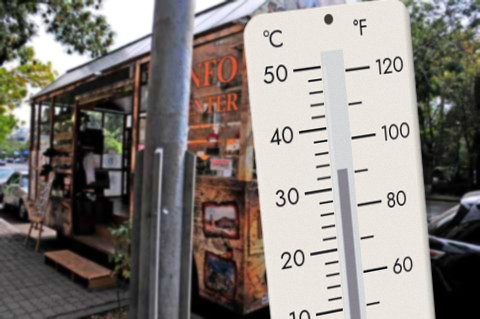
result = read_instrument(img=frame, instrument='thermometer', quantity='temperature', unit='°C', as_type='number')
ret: 33 °C
